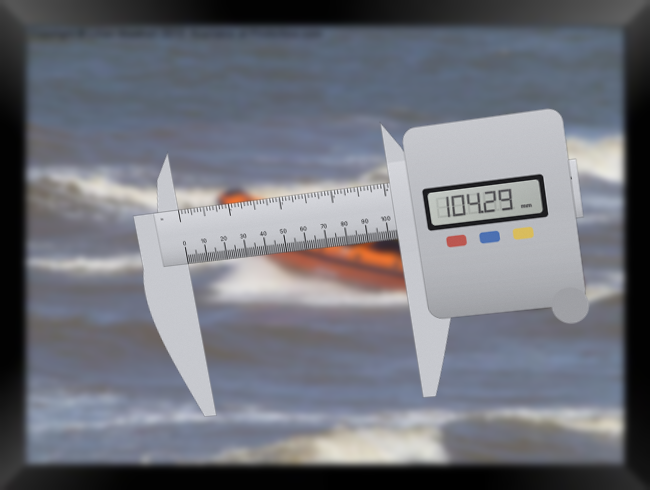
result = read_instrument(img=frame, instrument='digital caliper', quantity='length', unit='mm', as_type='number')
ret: 104.29 mm
